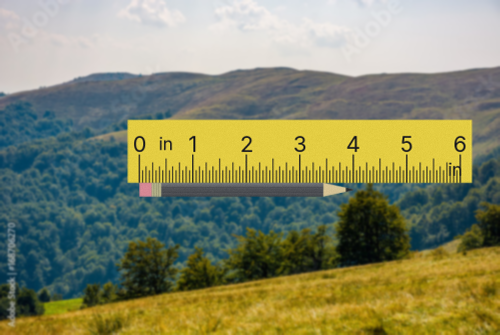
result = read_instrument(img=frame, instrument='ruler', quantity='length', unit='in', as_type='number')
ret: 4 in
